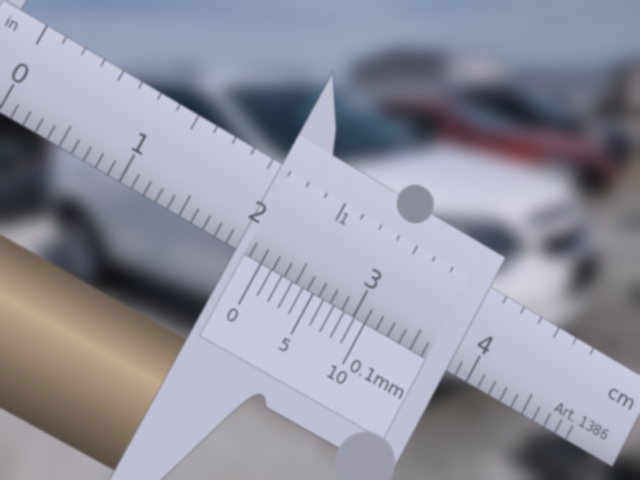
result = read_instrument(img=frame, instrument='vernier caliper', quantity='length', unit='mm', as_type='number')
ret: 22.0 mm
